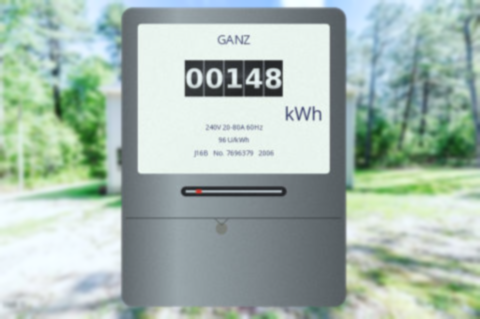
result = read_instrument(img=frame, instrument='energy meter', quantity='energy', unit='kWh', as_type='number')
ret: 148 kWh
